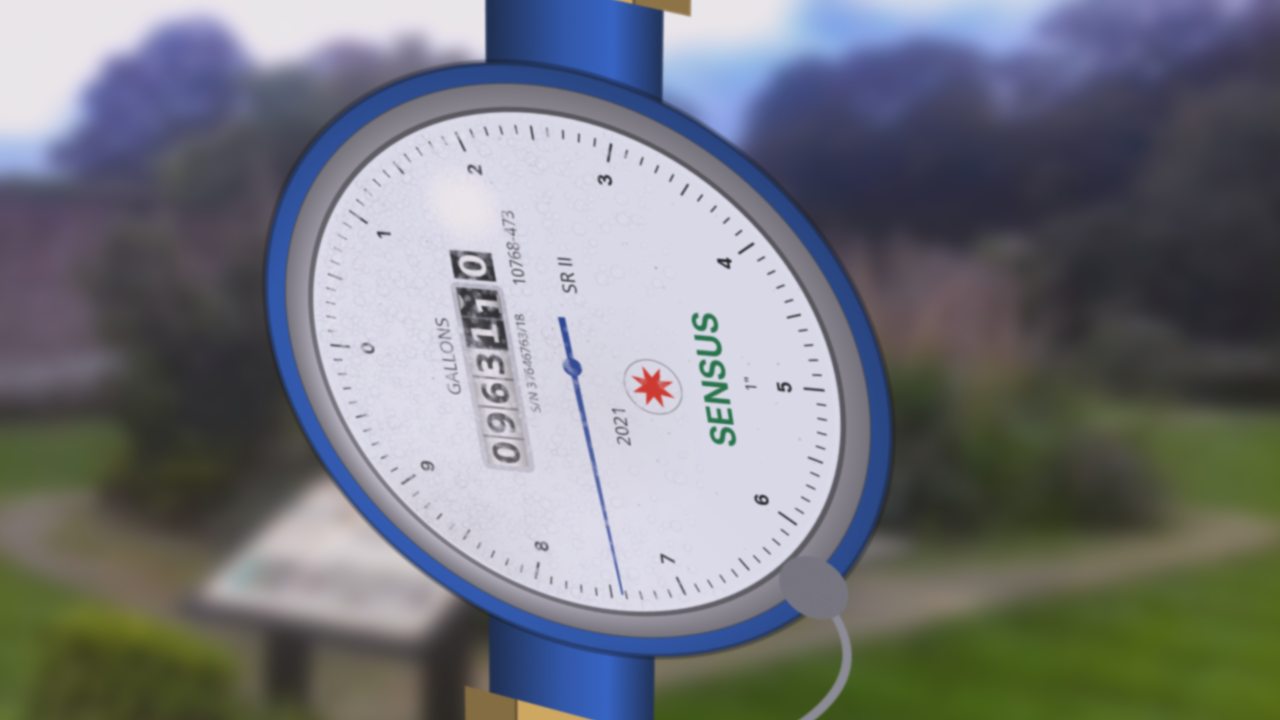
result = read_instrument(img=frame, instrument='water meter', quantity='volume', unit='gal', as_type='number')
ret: 963107.4 gal
